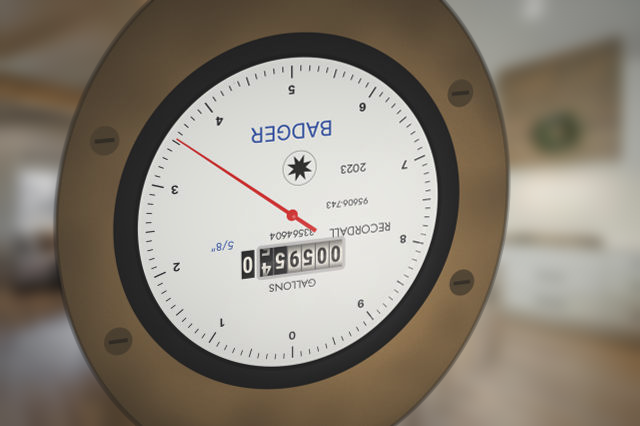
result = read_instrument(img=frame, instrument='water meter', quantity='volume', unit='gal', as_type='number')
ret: 59543.5 gal
